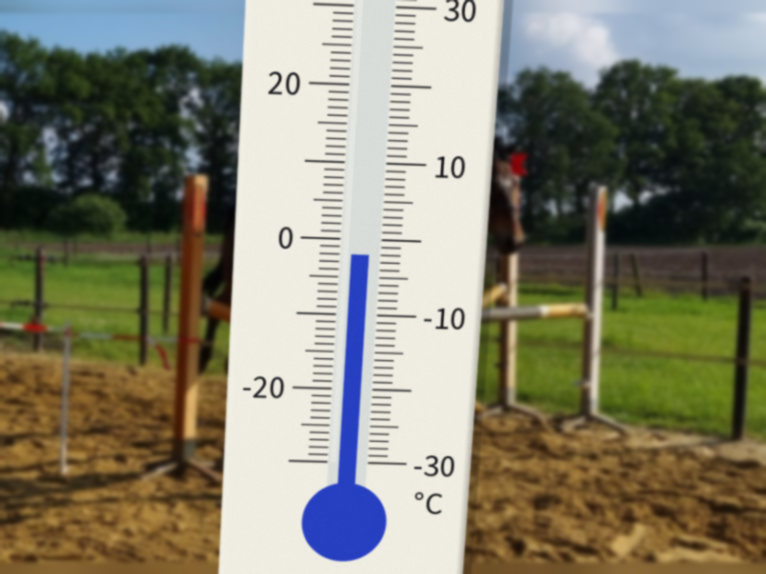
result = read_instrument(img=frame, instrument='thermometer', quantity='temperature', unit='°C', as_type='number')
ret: -2 °C
